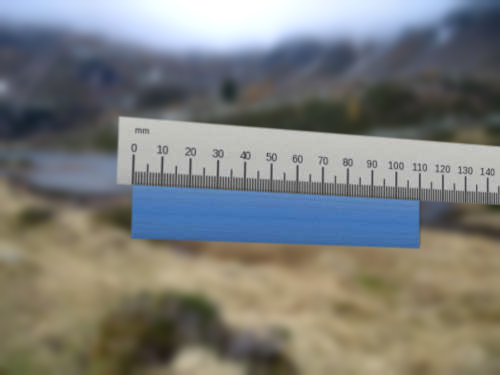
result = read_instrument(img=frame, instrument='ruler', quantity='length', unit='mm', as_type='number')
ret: 110 mm
